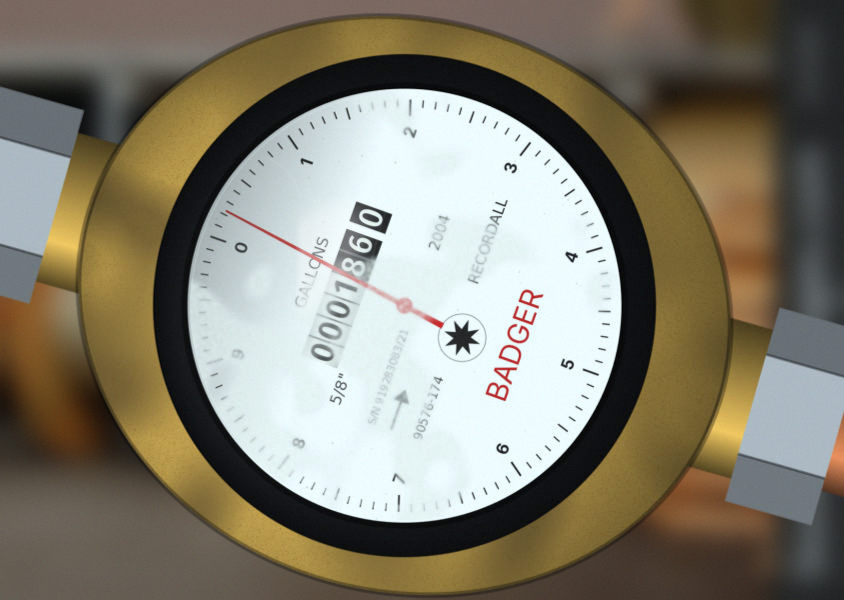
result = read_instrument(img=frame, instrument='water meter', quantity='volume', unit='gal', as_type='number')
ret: 1860.2 gal
